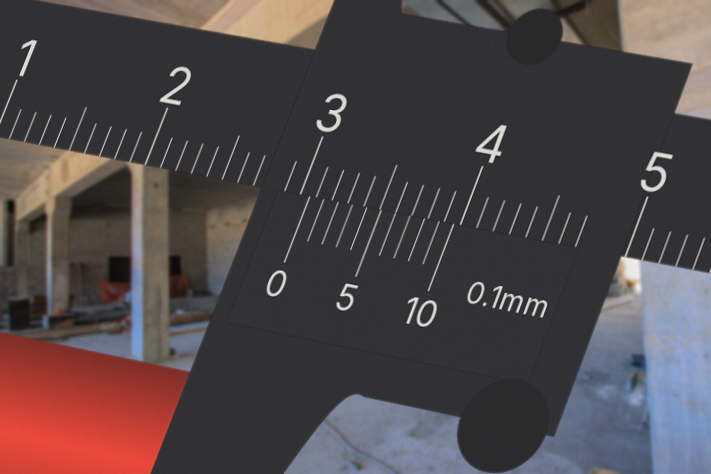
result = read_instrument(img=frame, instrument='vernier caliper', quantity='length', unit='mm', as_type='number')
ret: 30.6 mm
